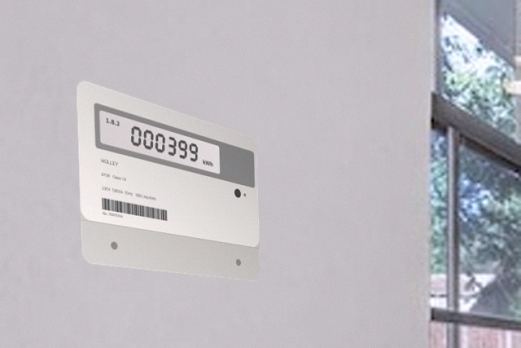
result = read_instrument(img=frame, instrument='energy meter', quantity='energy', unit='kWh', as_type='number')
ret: 399 kWh
